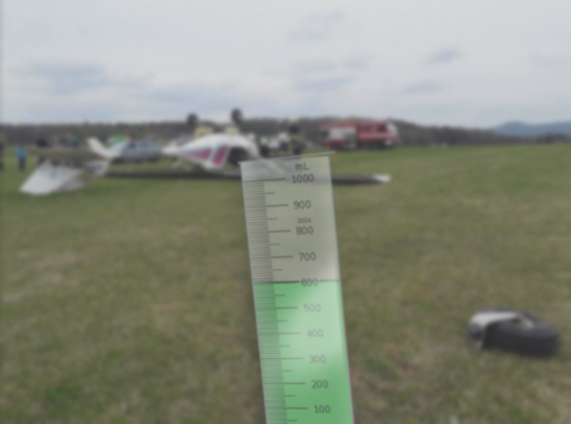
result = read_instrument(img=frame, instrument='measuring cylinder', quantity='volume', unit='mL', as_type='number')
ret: 600 mL
